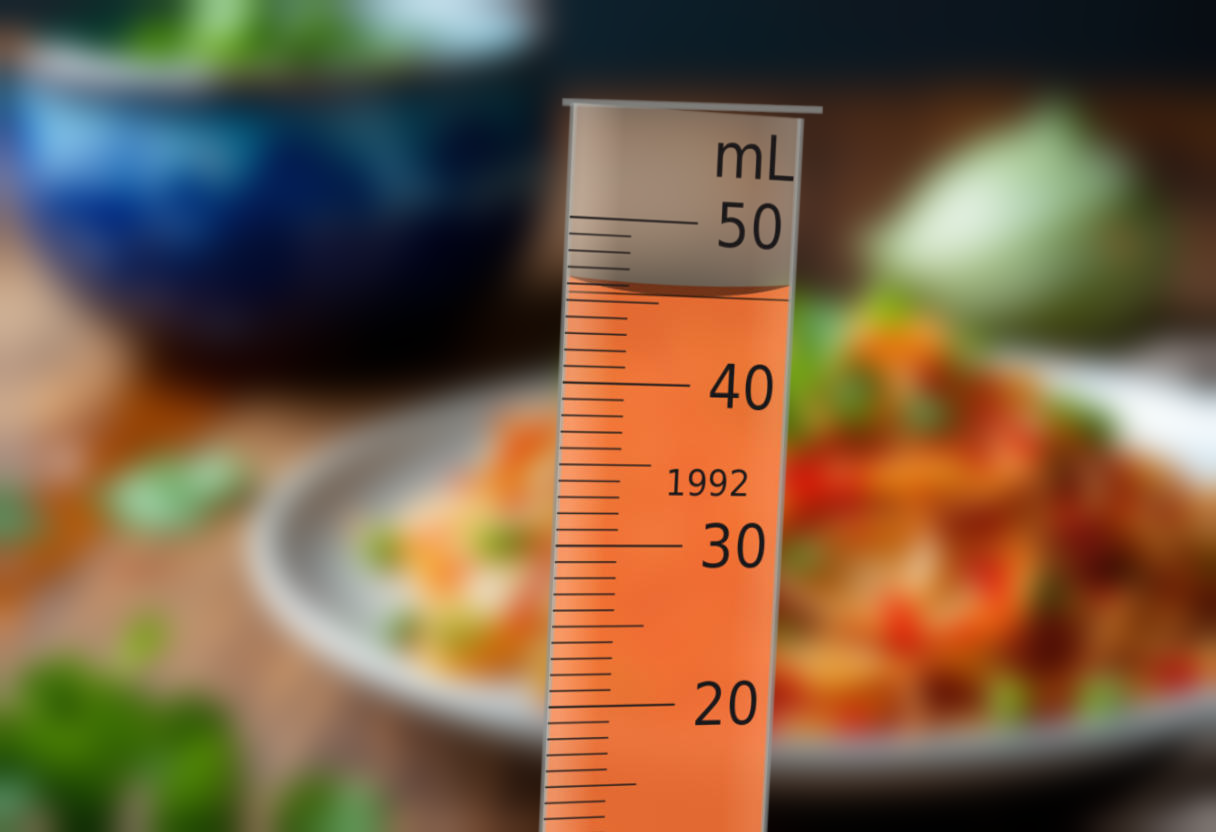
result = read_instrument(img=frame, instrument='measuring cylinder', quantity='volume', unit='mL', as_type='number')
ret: 45.5 mL
